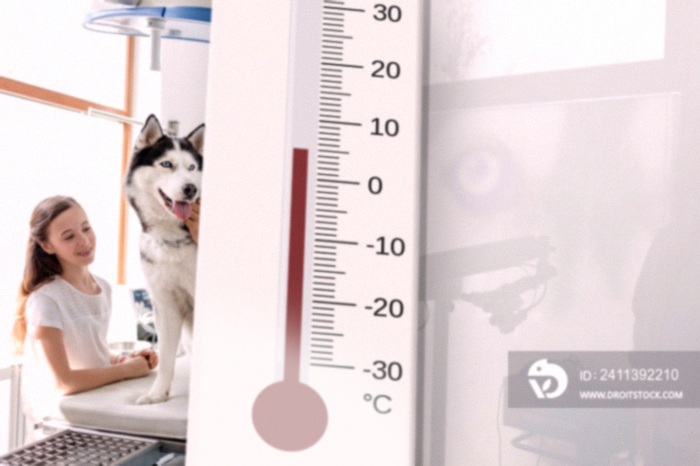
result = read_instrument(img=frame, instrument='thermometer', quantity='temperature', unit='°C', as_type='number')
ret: 5 °C
